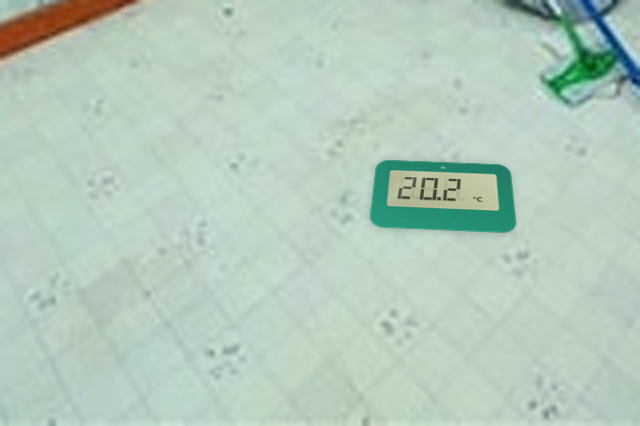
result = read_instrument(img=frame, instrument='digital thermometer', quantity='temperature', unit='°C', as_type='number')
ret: 20.2 °C
